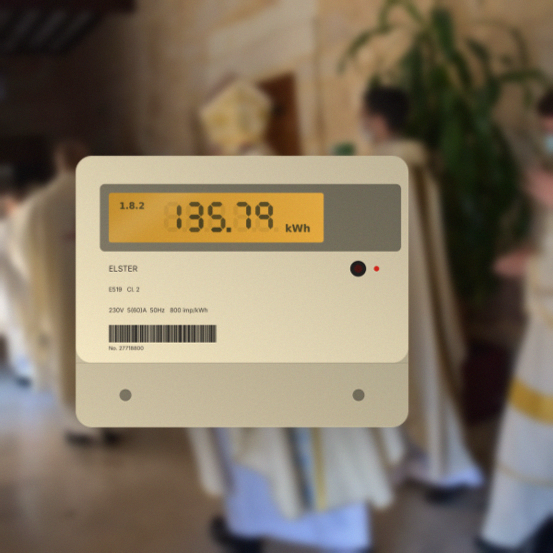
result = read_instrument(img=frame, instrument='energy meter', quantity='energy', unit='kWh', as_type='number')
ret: 135.79 kWh
